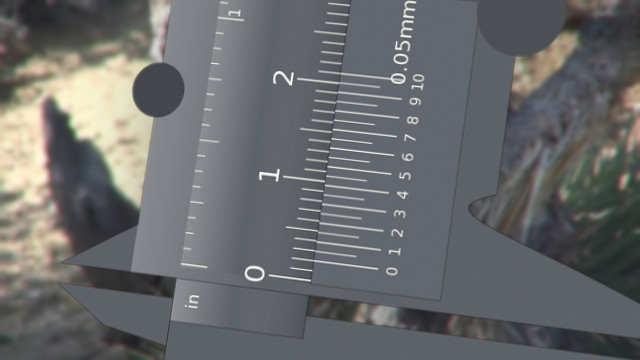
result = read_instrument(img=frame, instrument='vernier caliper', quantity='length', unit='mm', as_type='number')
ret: 2.0 mm
